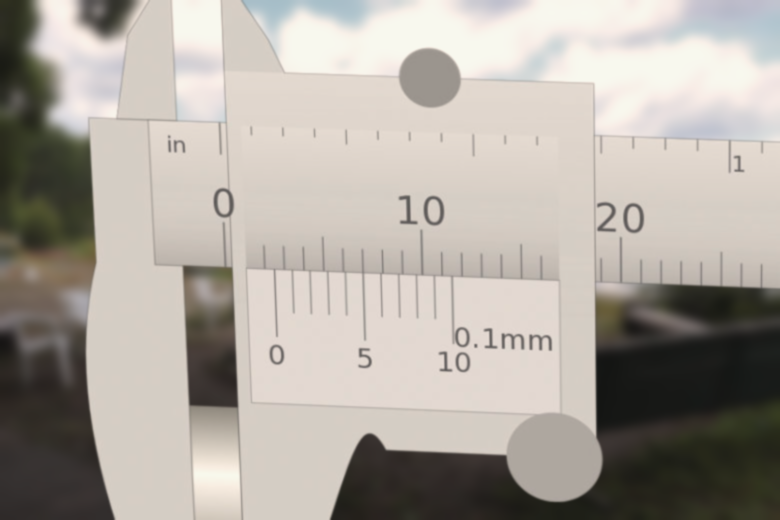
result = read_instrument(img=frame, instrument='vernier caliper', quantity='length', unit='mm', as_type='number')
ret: 2.5 mm
